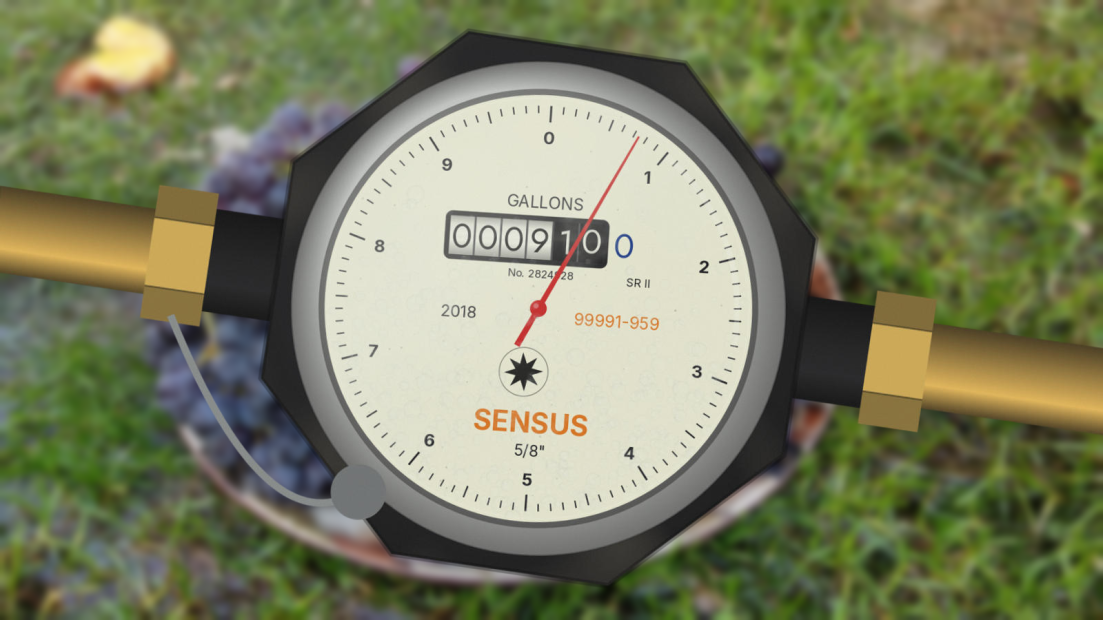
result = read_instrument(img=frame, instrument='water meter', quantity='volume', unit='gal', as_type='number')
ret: 9100.7 gal
